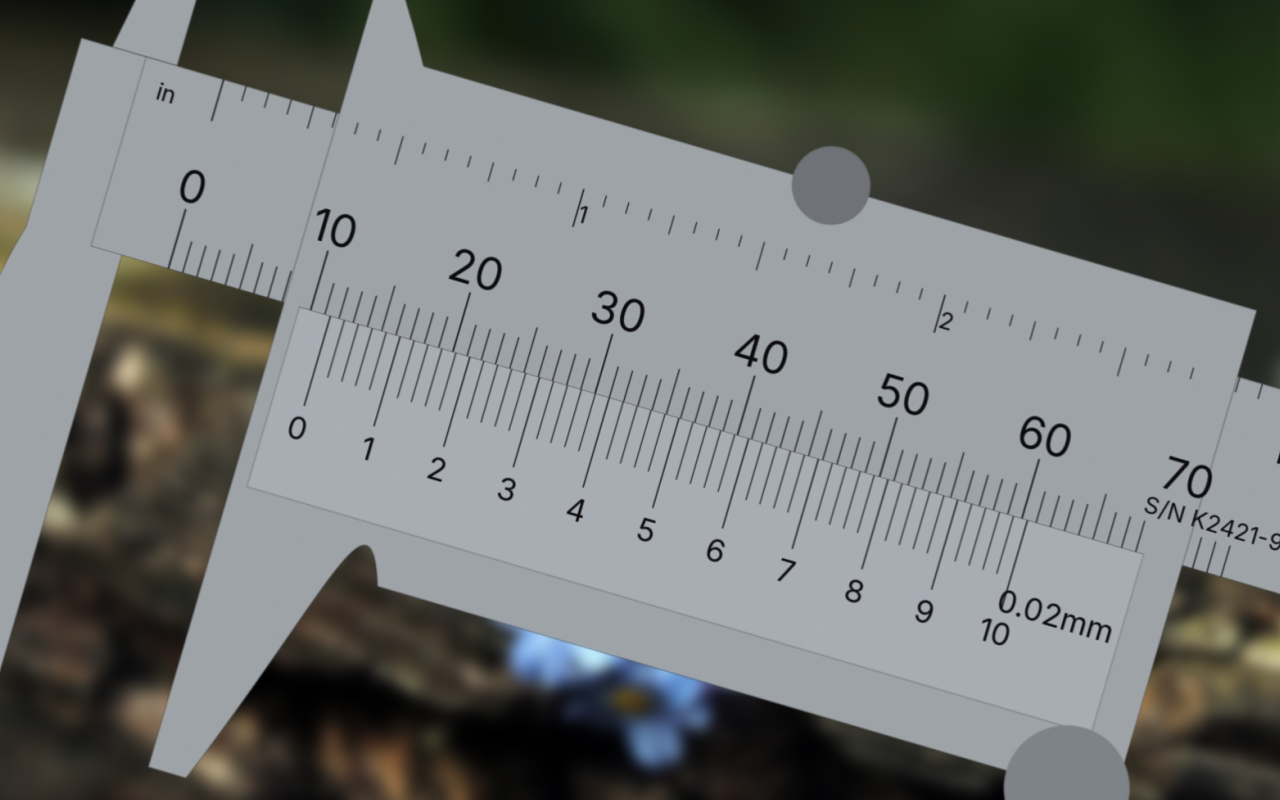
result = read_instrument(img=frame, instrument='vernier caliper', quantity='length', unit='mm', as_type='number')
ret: 11.4 mm
